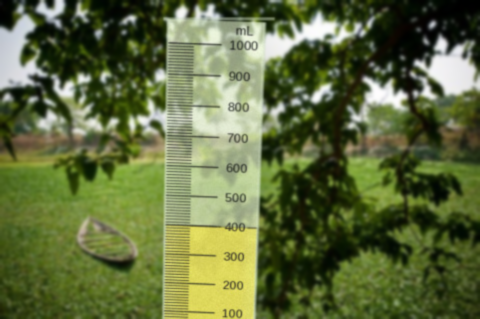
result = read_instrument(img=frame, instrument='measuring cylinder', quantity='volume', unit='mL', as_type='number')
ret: 400 mL
